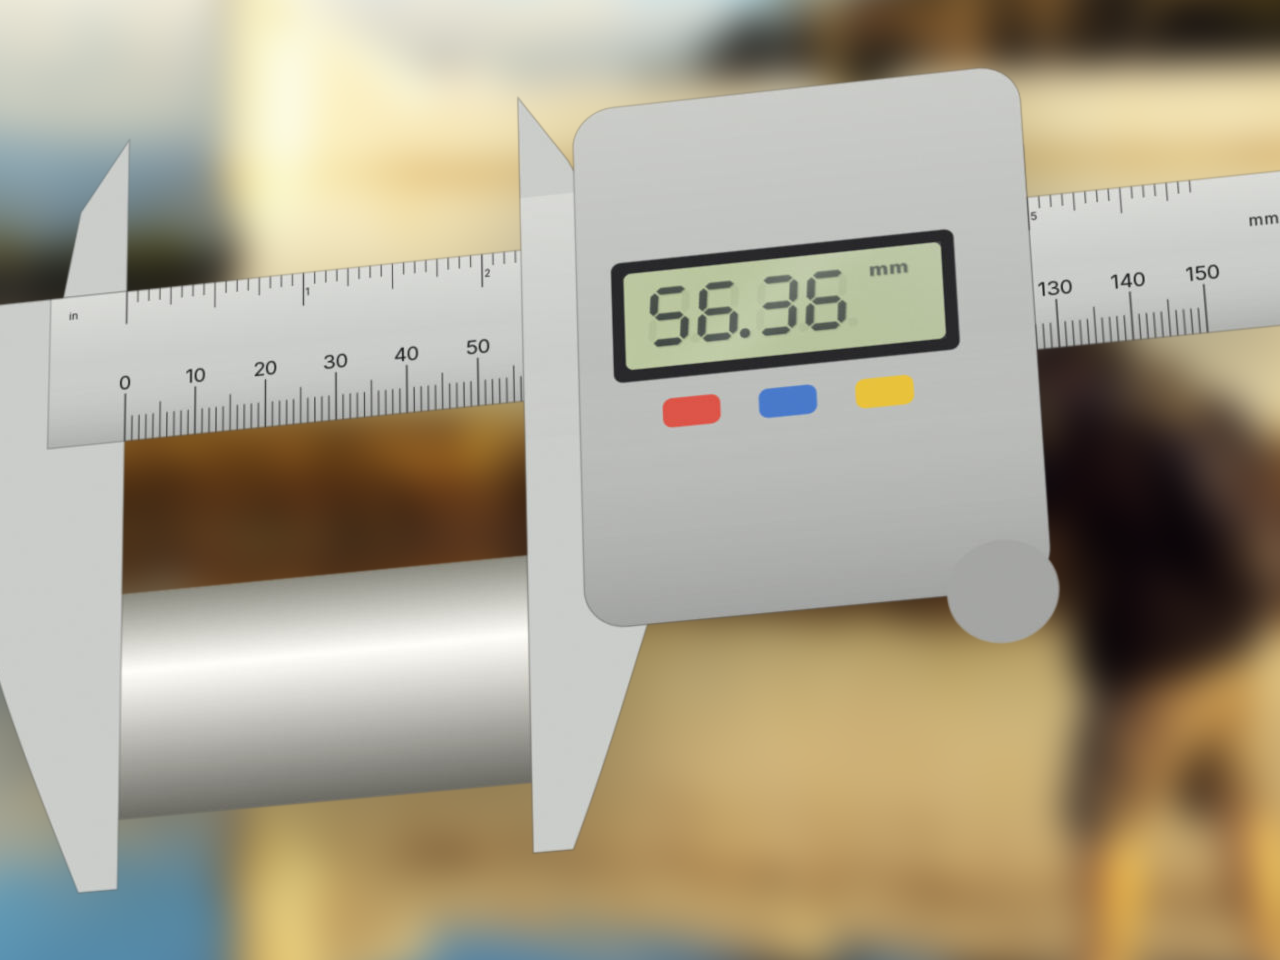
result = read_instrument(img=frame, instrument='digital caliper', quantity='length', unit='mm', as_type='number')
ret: 56.36 mm
